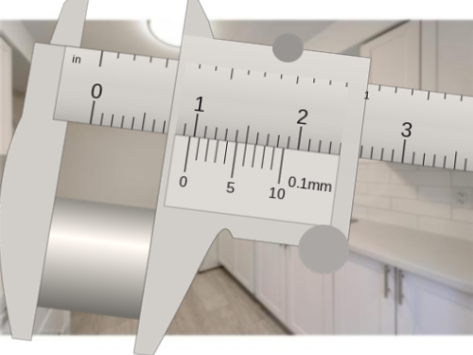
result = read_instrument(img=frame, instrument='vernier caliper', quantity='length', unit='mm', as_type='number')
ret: 9.6 mm
